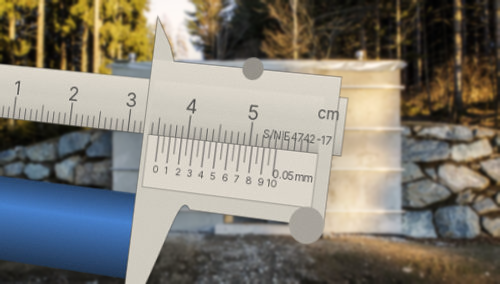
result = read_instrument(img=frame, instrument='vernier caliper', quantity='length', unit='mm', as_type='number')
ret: 35.2 mm
